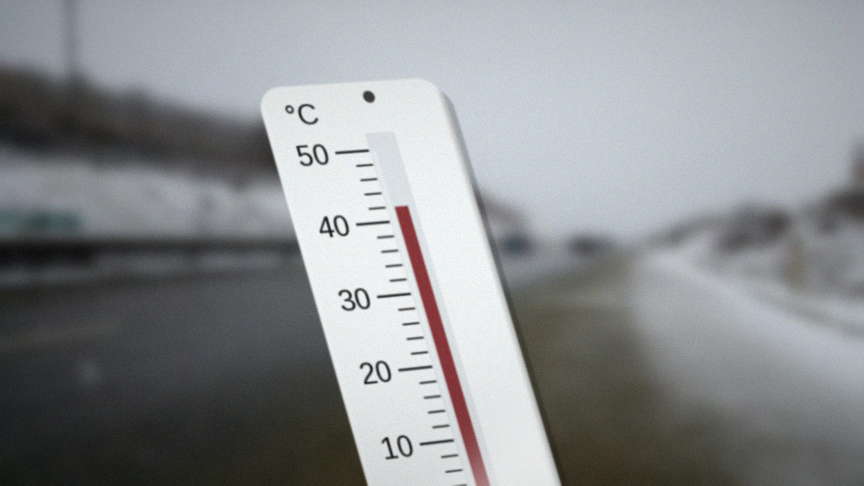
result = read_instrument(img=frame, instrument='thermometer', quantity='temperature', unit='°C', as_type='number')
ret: 42 °C
